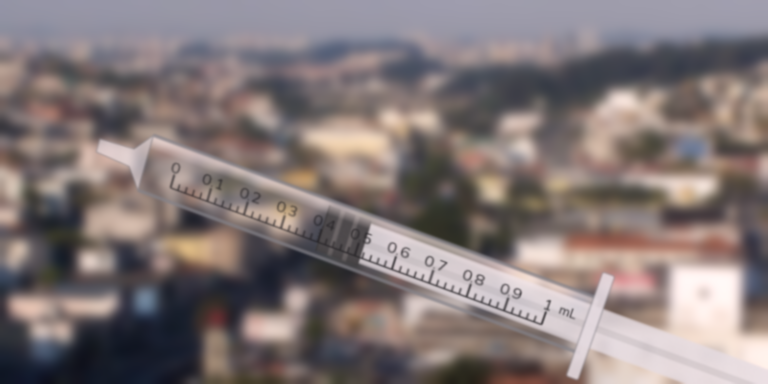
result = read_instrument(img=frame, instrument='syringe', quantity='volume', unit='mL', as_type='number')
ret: 0.4 mL
